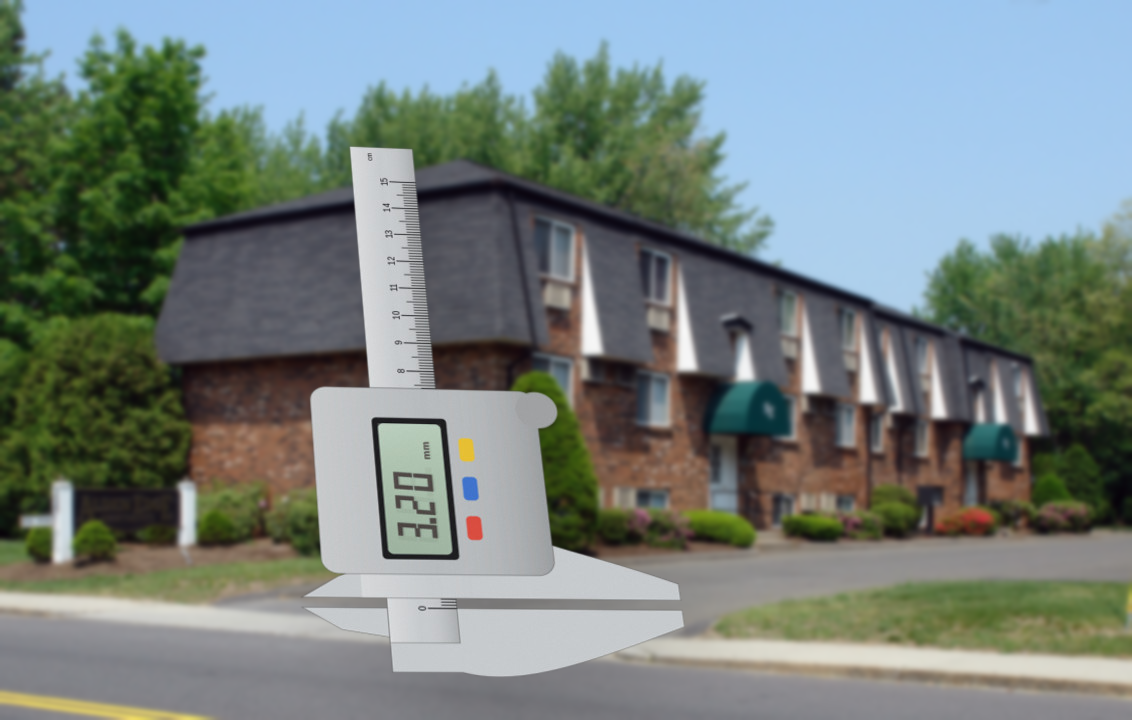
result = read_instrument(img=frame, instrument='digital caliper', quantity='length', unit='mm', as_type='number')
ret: 3.20 mm
